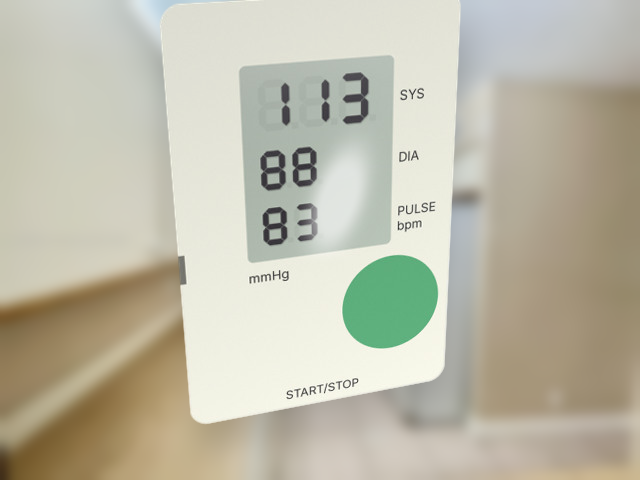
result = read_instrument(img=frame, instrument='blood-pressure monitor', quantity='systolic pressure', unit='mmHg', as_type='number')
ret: 113 mmHg
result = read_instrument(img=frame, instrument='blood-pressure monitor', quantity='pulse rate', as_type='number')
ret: 83 bpm
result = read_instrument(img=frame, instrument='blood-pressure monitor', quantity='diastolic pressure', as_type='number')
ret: 88 mmHg
